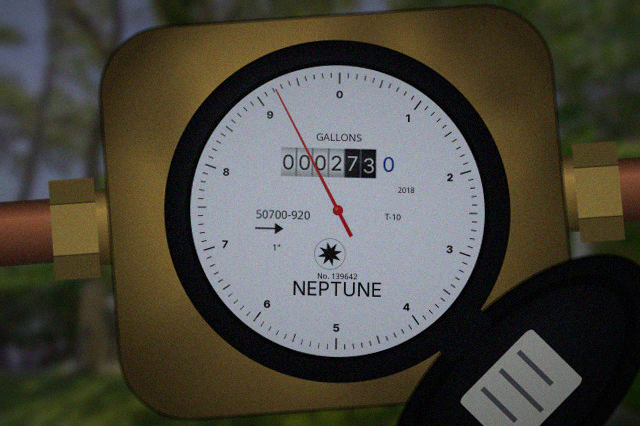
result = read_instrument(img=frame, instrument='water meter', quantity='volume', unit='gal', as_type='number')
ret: 2729.2 gal
